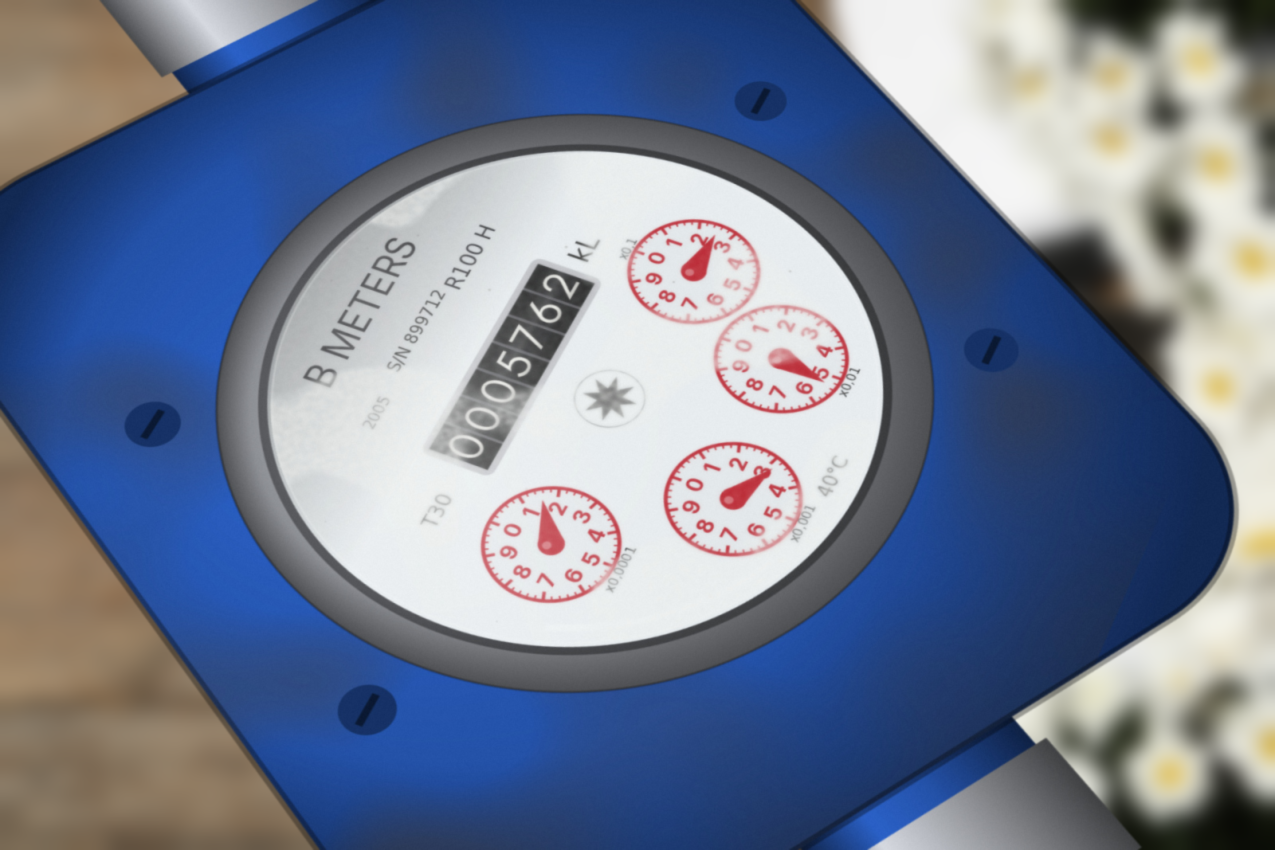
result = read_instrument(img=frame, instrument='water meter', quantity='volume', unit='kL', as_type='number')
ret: 5762.2531 kL
